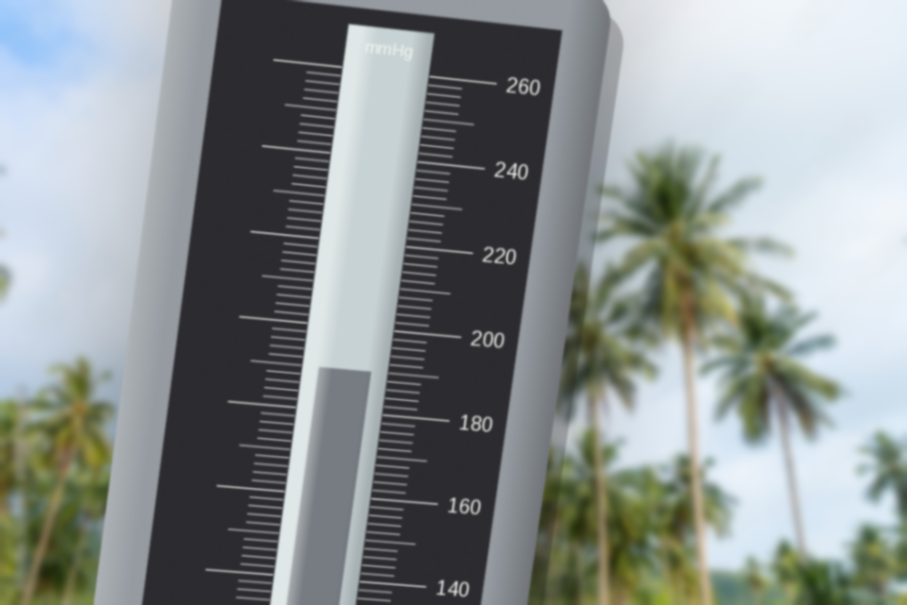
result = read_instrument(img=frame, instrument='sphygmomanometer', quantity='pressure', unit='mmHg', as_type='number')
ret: 190 mmHg
